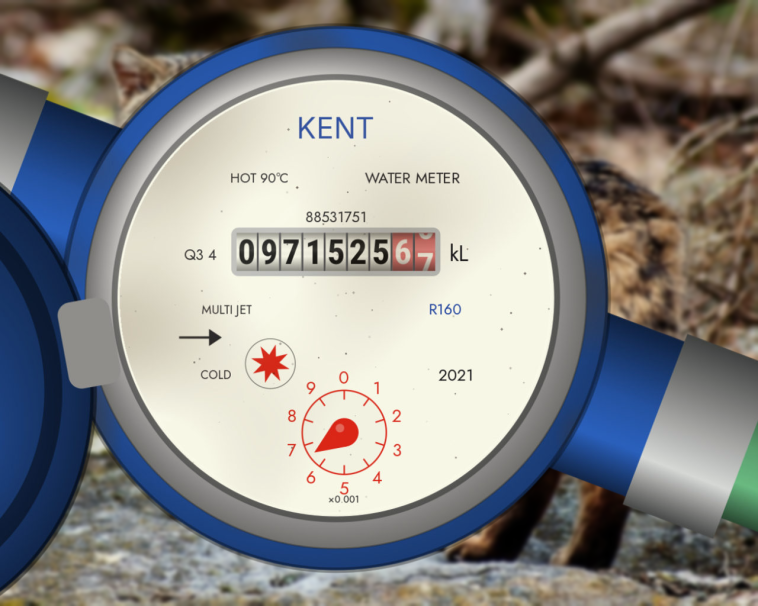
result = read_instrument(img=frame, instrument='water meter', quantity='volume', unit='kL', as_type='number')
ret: 971525.666 kL
